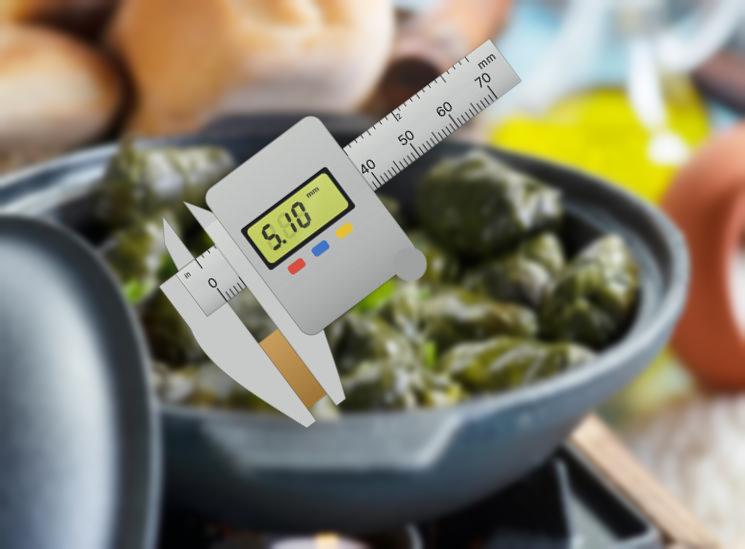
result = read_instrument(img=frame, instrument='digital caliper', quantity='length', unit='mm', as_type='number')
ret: 5.10 mm
